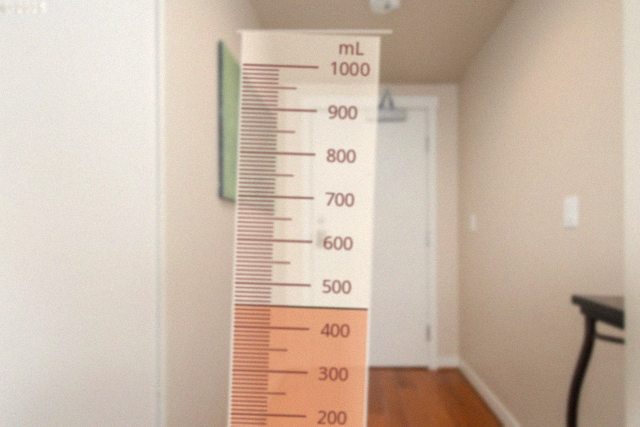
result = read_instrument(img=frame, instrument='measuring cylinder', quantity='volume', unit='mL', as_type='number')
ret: 450 mL
